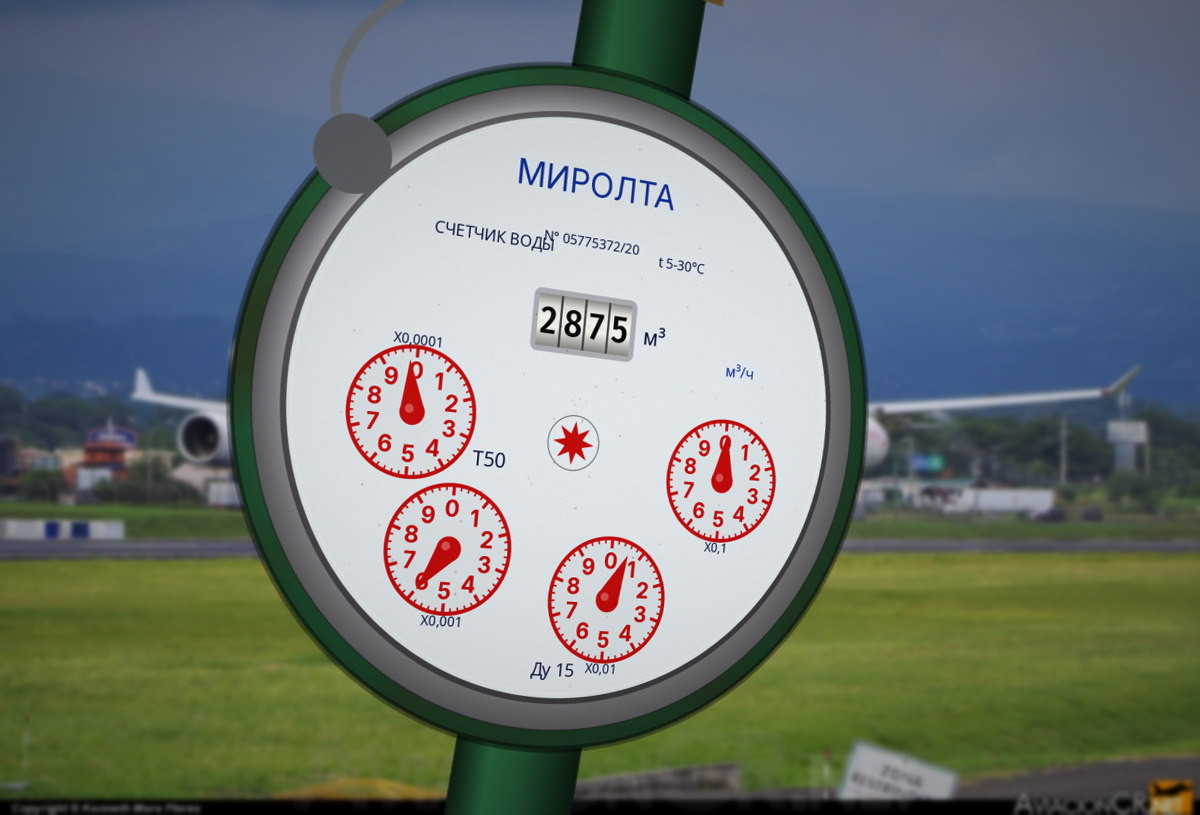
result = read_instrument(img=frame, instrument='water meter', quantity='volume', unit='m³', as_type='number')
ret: 2875.0059 m³
